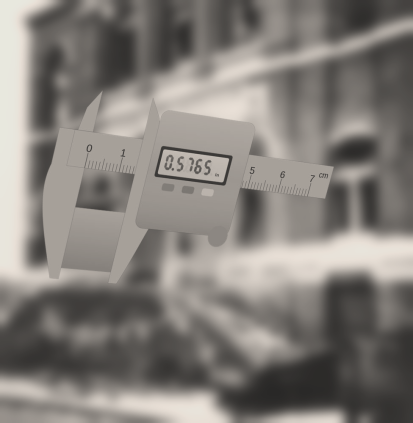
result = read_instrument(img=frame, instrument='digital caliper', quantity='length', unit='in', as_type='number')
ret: 0.5765 in
